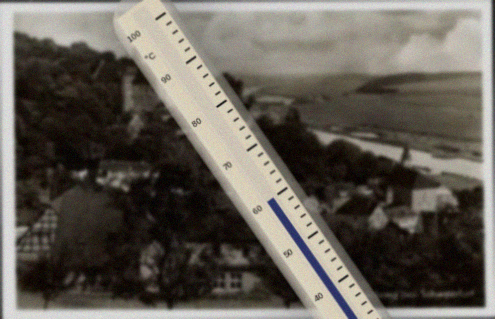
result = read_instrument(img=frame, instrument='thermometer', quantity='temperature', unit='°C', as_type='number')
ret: 60 °C
